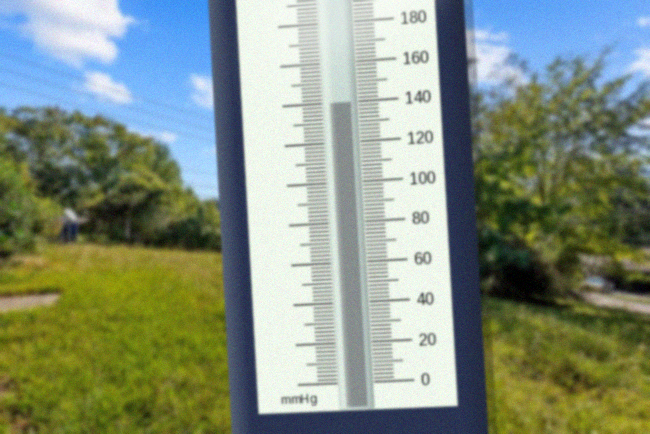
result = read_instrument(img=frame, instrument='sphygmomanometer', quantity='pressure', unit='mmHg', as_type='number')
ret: 140 mmHg
